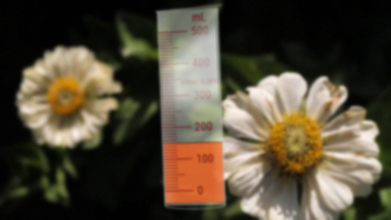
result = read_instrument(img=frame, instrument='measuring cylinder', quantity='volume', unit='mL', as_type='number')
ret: 150 mL
